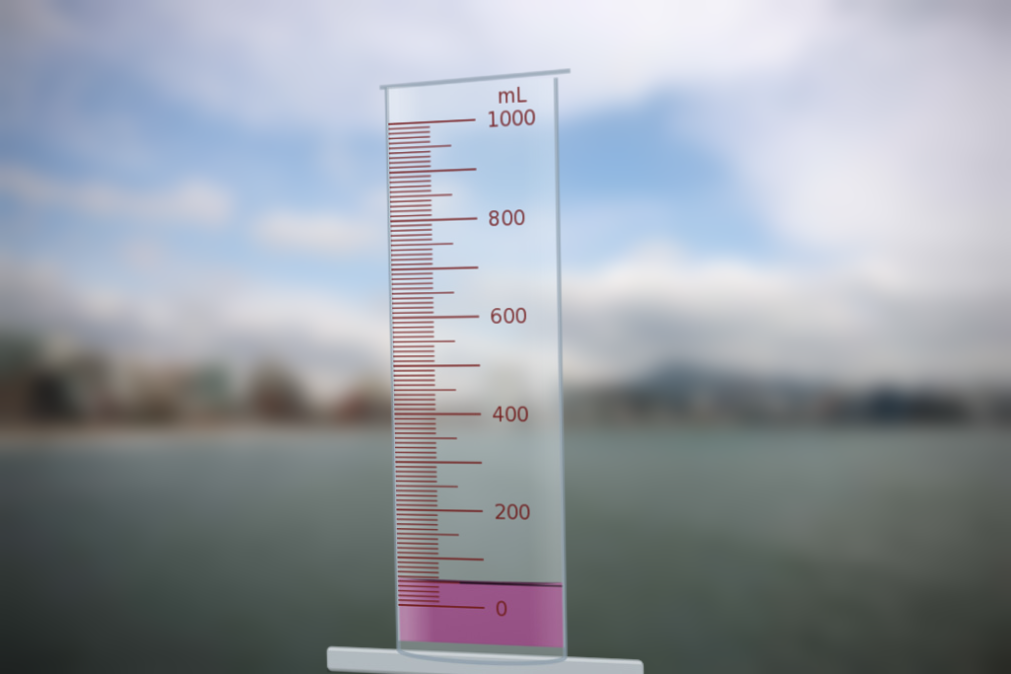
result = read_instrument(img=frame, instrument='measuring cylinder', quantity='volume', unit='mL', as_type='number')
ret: 50 mL
